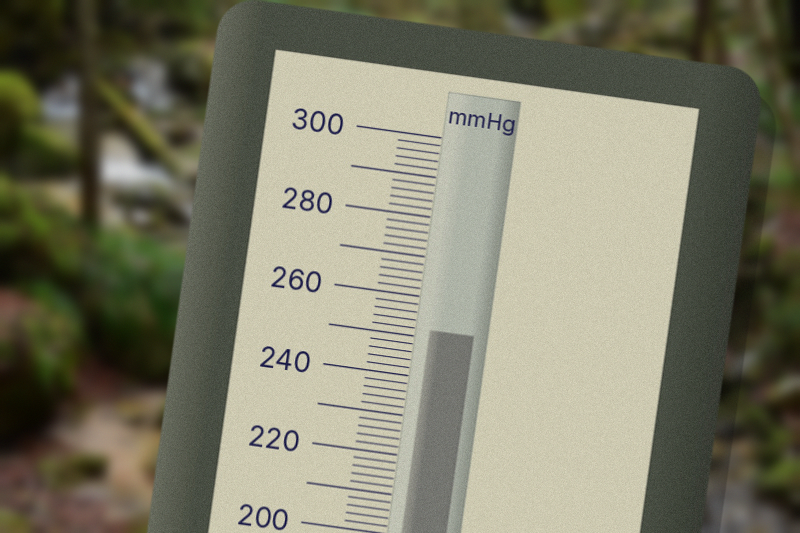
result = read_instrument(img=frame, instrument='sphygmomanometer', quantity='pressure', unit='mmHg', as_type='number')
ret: 252 mmHg
